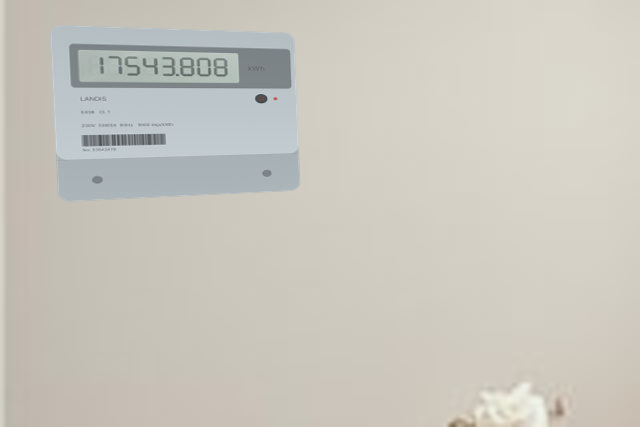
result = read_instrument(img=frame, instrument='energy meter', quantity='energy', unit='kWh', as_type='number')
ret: 17543.808 kWh
